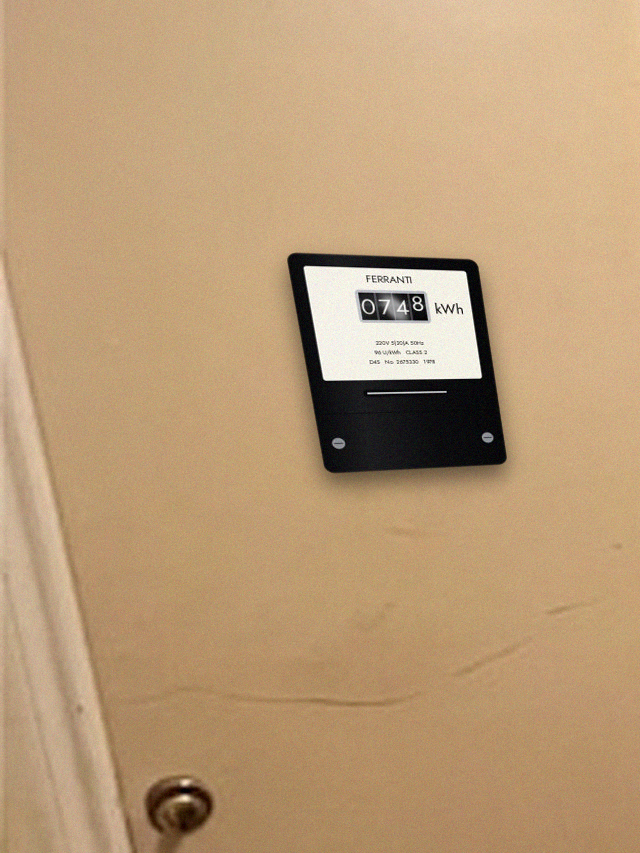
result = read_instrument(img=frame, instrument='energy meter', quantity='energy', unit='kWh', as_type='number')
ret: 748 kWh
